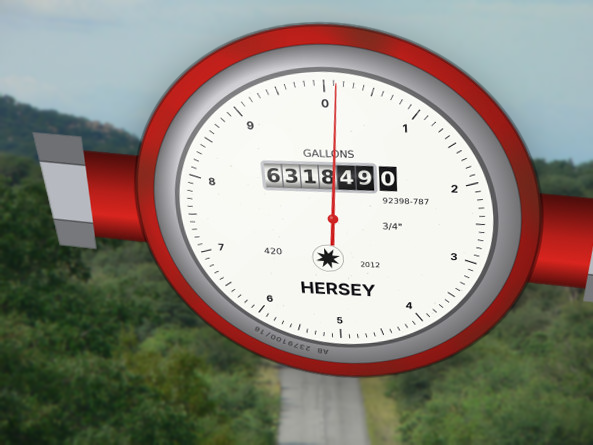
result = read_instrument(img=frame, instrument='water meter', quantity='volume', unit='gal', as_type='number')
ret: 6318490.1 gal
